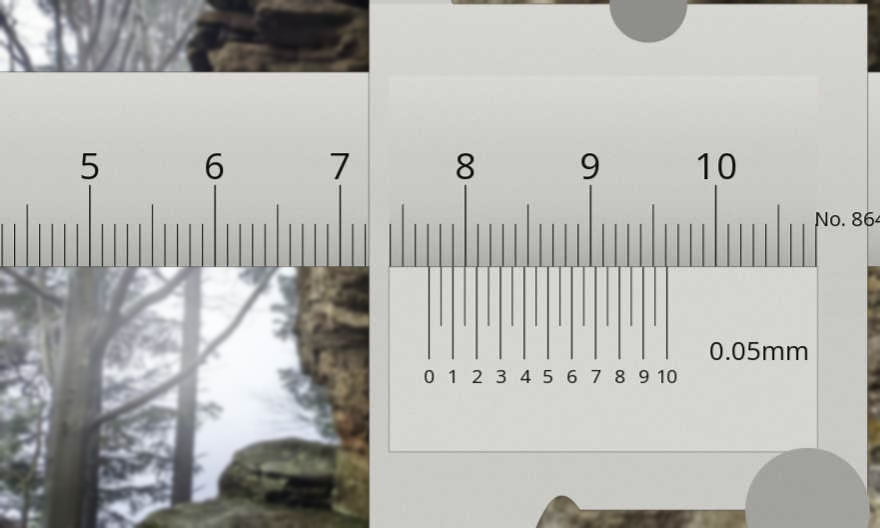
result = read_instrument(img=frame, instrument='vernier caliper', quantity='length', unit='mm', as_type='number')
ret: 77.1 mm
